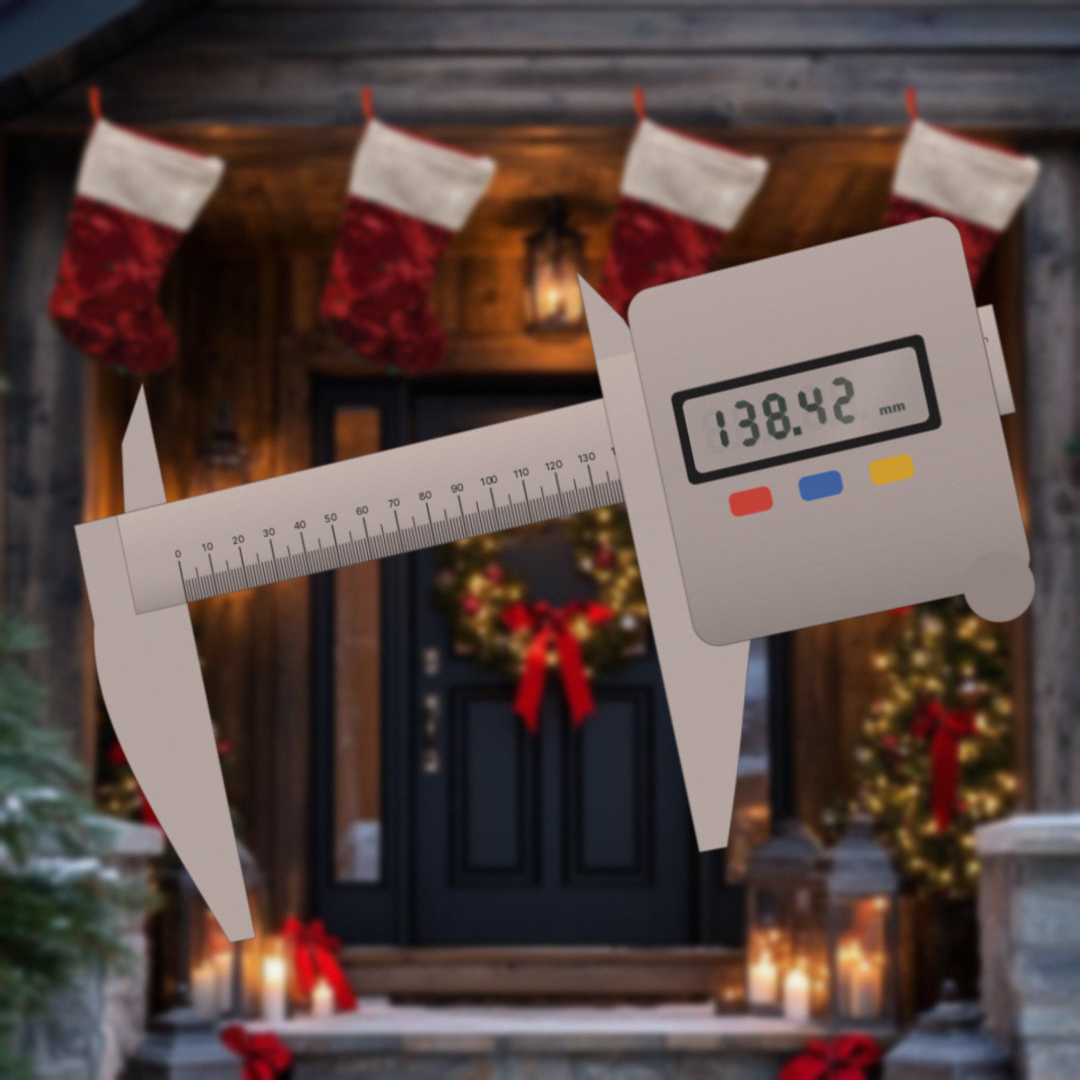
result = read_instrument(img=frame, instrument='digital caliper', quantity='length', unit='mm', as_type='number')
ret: 138.42 mm
